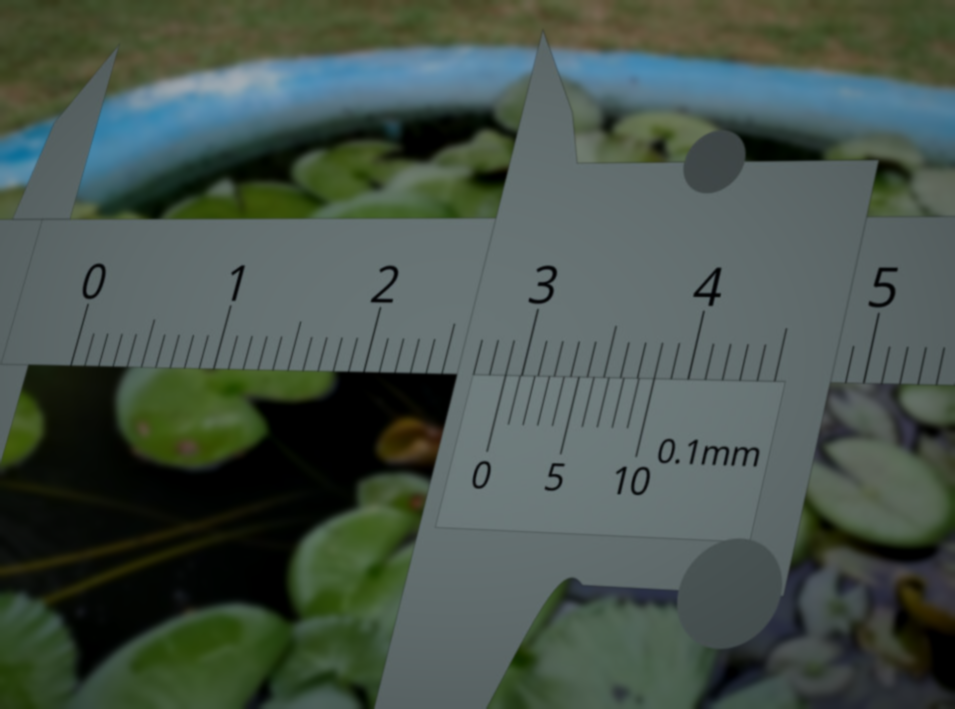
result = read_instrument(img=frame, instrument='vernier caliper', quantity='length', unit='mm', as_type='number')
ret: 29.0 mm
